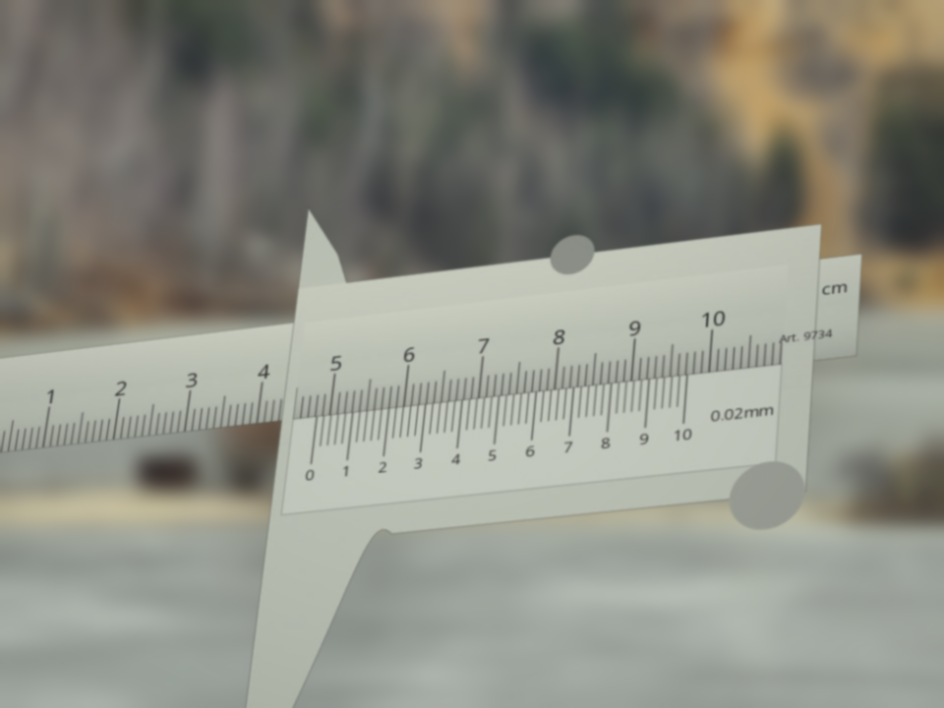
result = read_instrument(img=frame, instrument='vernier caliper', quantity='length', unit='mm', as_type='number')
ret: 48.2 mm
